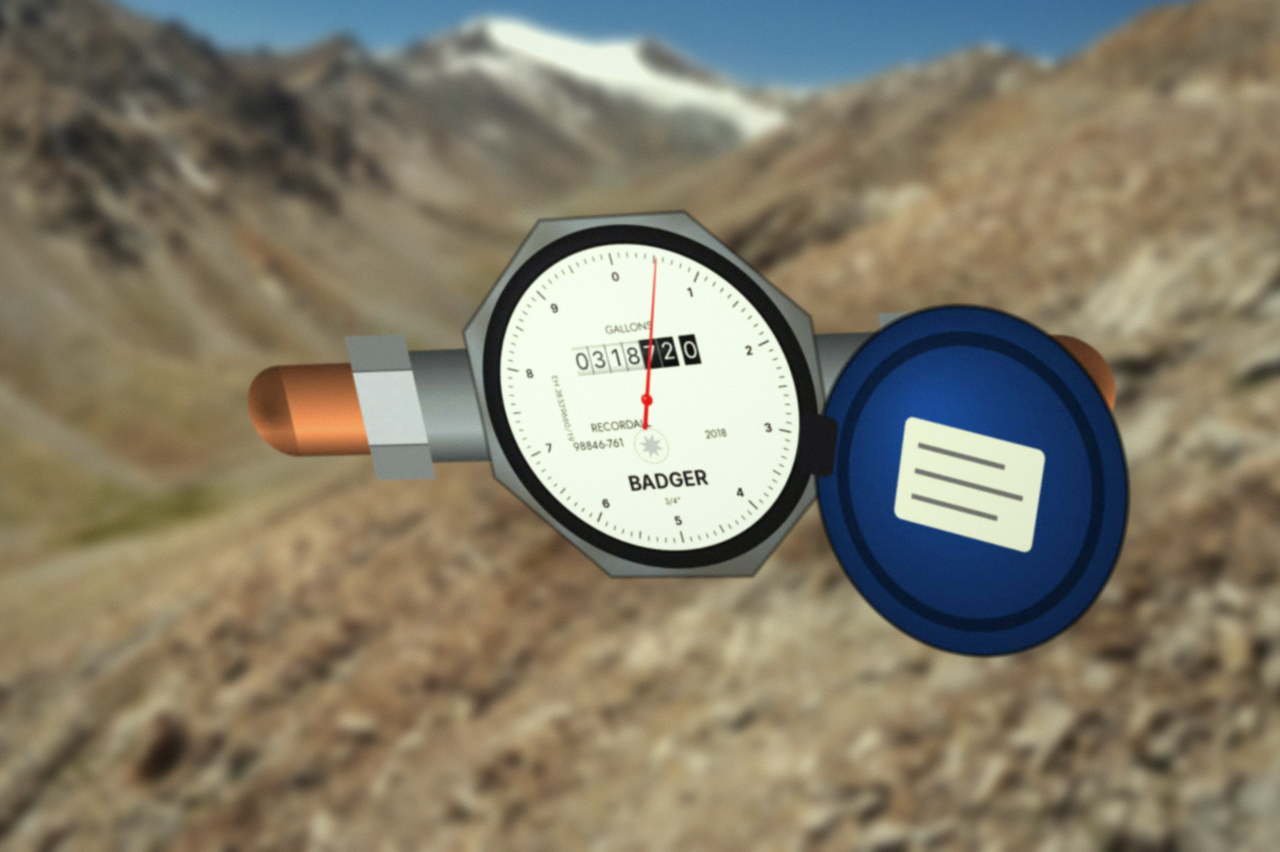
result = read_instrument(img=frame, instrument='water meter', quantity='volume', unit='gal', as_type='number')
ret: 318720.5 gal
